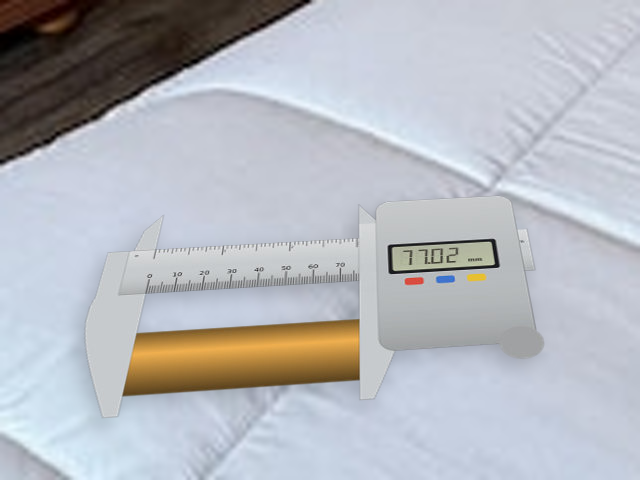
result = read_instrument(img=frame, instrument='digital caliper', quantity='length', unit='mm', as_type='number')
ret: 77.02 mm
